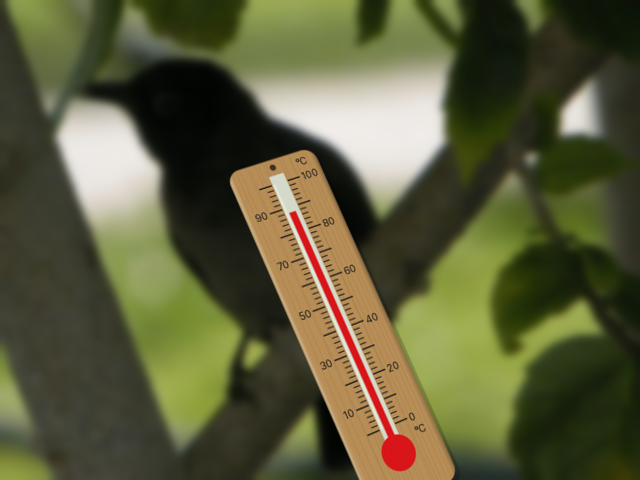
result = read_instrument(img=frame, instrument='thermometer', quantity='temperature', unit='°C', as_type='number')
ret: 88 °C
